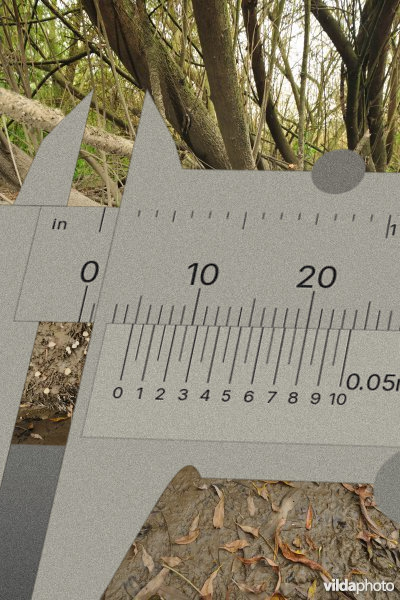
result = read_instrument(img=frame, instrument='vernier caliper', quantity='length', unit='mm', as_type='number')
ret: 4.8 mm
